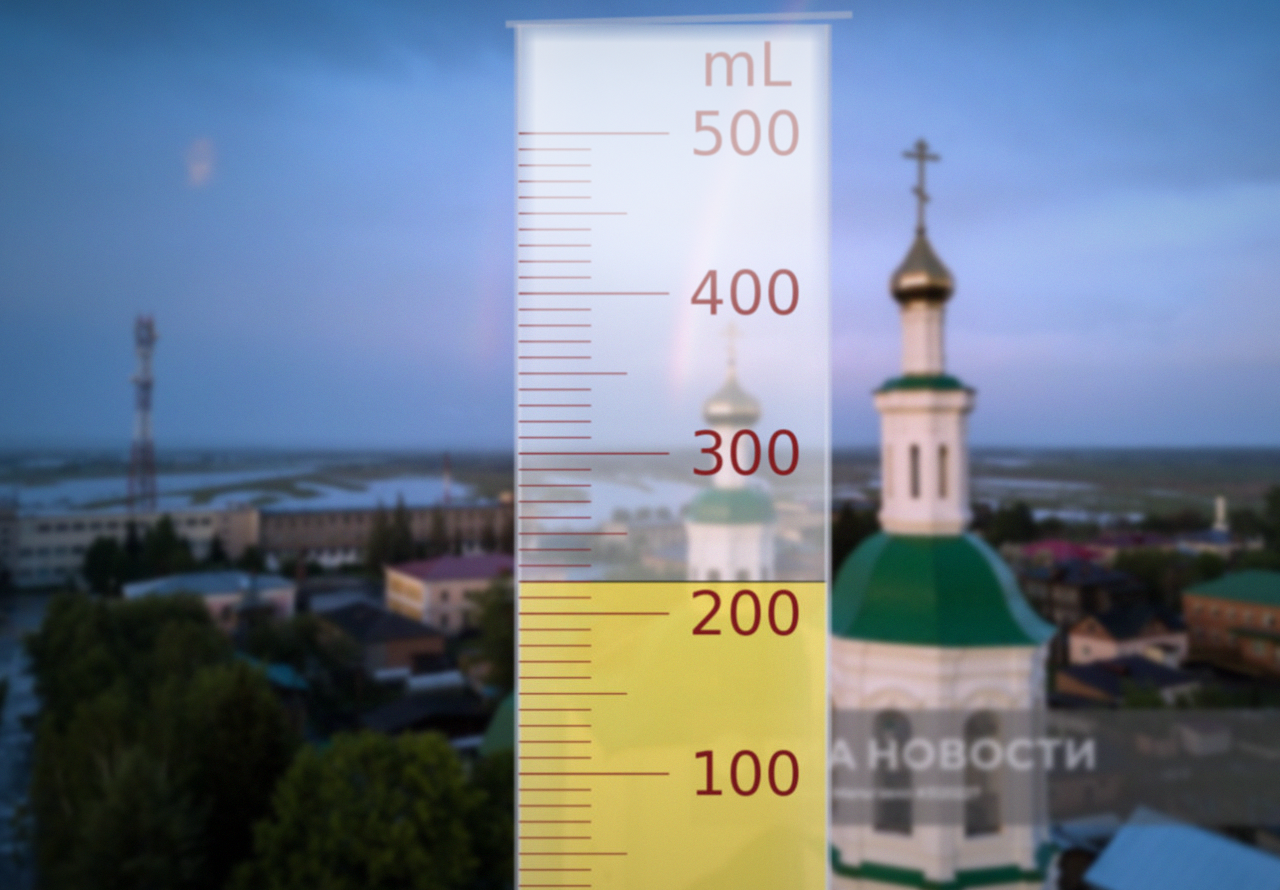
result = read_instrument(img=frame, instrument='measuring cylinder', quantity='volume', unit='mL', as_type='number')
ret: 220 mL
